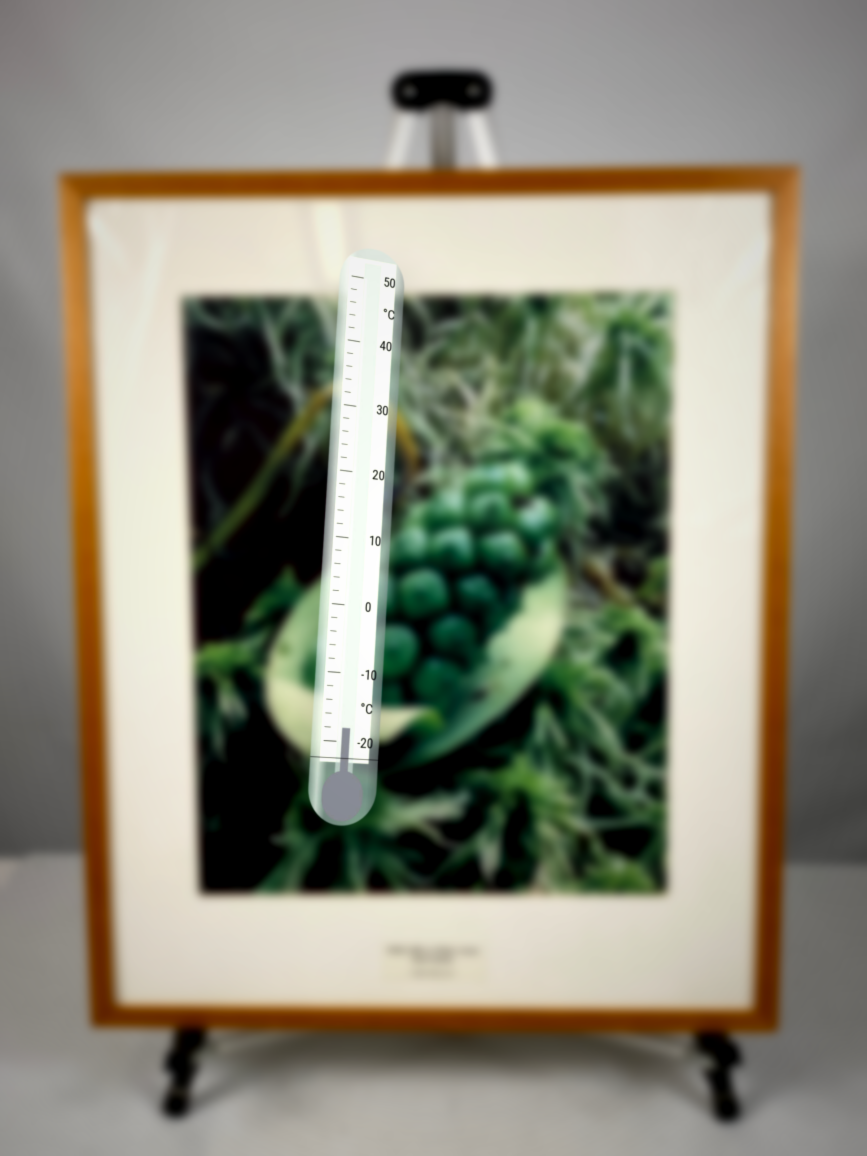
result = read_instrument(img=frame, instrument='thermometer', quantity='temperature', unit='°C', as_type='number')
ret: -18 °C
